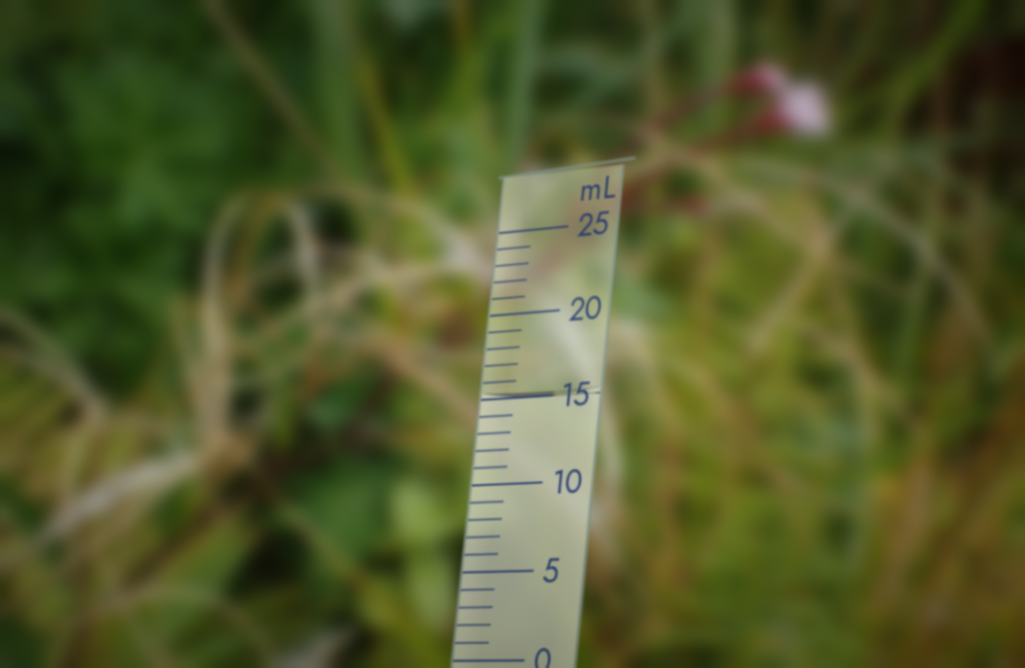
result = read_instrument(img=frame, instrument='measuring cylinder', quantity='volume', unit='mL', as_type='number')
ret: 15 mL
